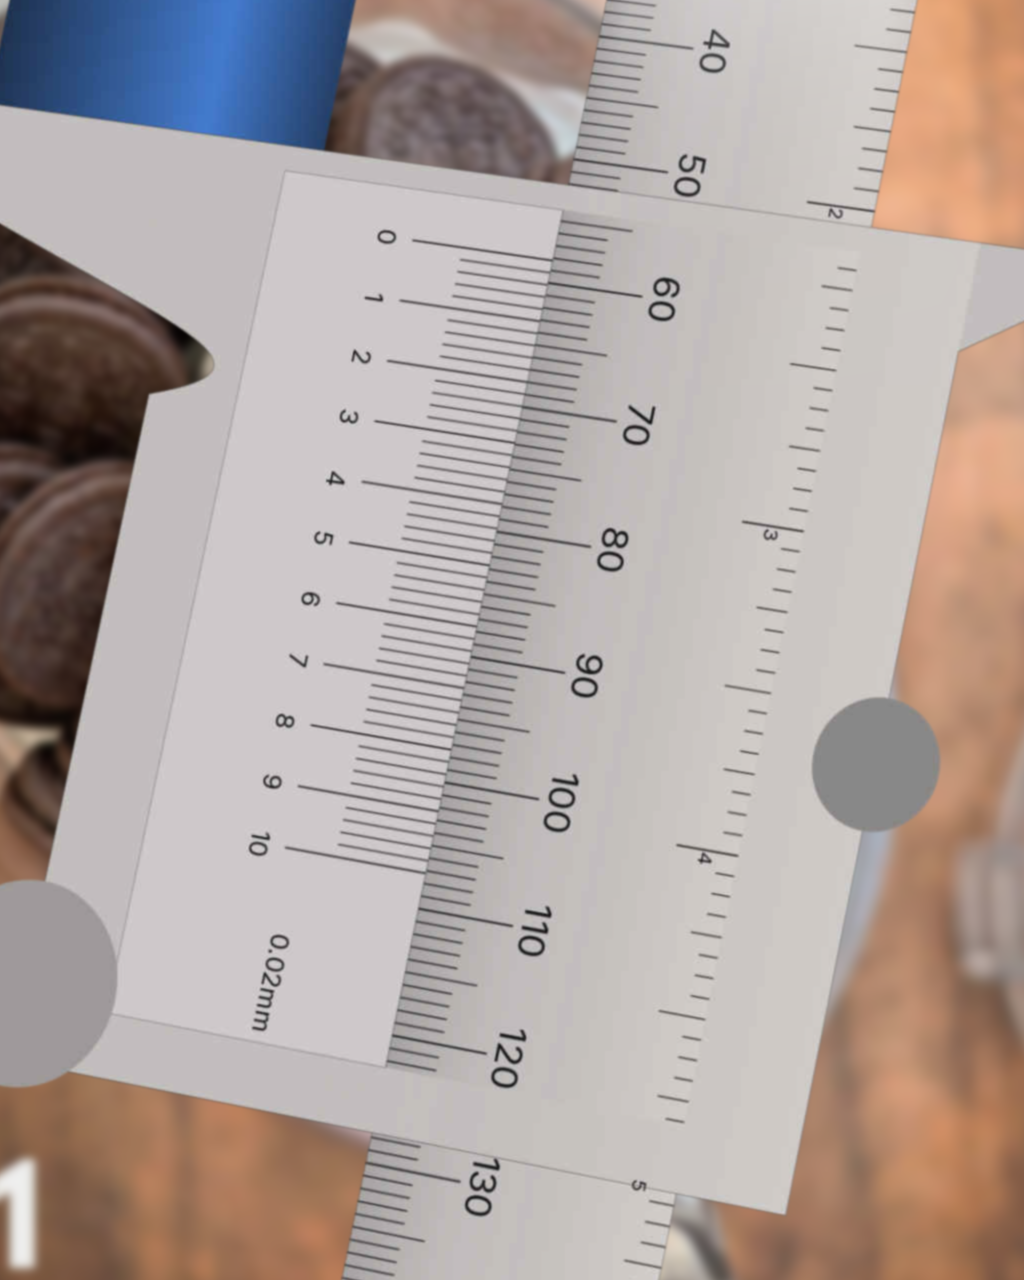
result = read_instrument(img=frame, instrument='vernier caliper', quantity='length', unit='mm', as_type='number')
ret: 58.2 mm
